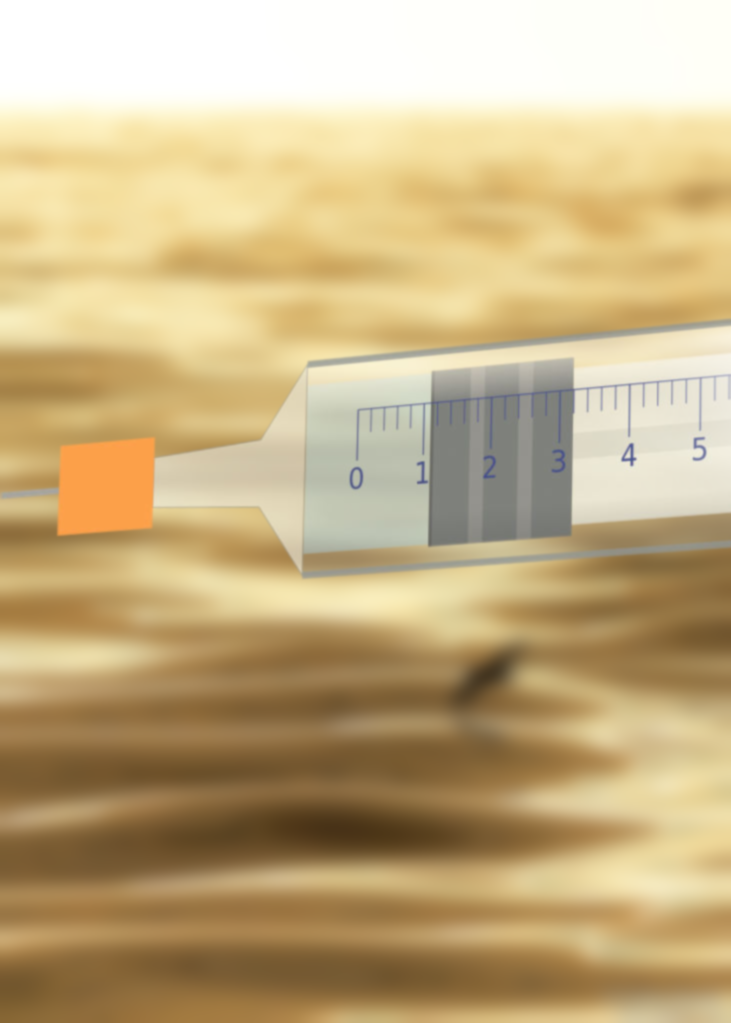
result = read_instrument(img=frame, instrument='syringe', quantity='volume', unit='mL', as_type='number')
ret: 1.1 mL
